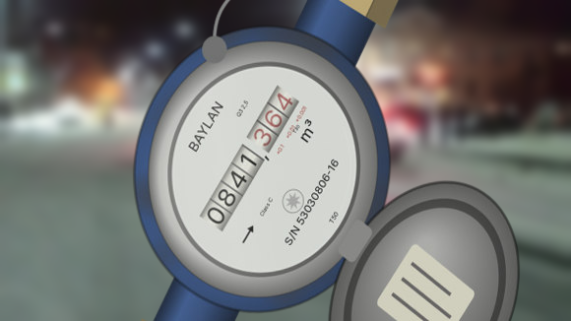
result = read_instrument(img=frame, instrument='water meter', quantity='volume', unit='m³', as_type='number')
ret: 841.364 m³
